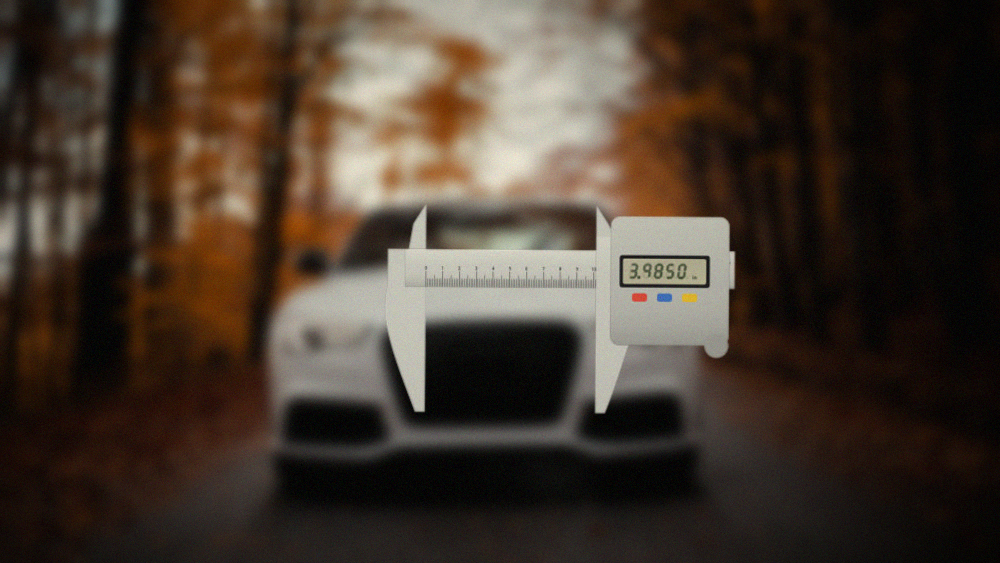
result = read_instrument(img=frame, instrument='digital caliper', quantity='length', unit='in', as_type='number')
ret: 3.9850 in
